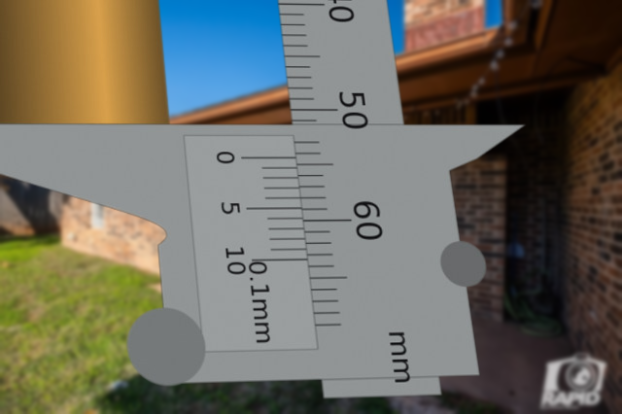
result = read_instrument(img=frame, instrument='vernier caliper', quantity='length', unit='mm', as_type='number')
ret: 54.4 mm
